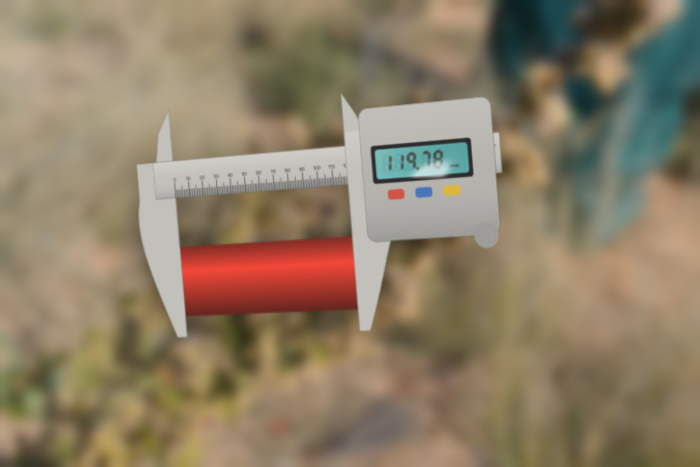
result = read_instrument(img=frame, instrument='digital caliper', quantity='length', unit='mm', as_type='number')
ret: 119.78 mm
